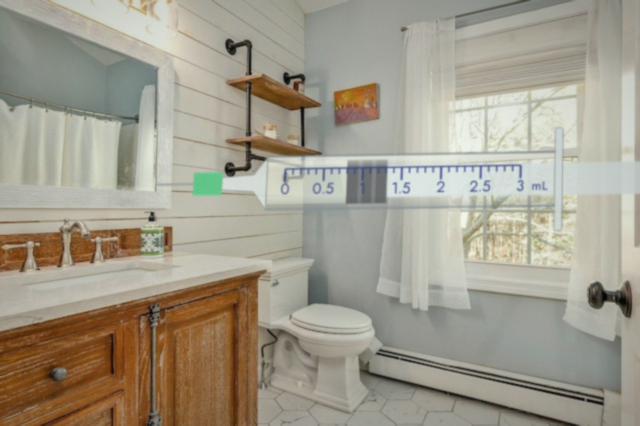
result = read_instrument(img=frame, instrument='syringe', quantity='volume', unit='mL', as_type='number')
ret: 0.8 mL
